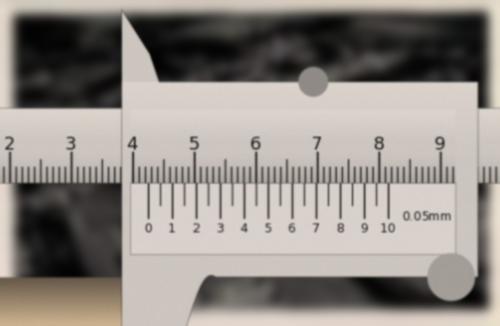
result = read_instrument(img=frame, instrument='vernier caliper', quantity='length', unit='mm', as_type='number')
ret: 42.5 mm
